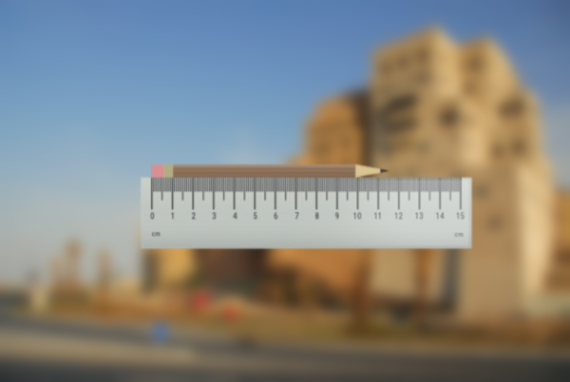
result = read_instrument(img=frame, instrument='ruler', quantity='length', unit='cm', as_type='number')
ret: 11.5 cm
